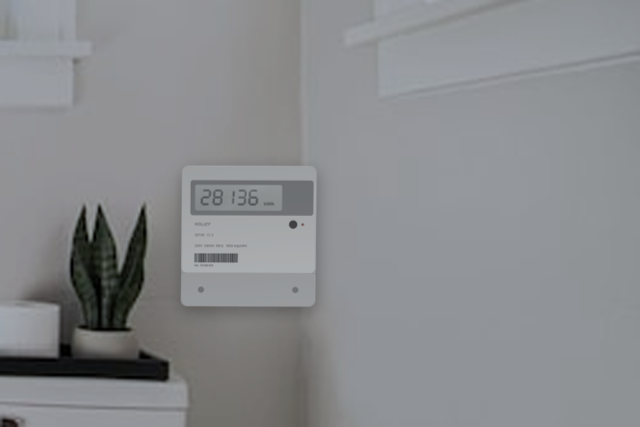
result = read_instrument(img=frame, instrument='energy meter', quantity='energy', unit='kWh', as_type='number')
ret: 28136 kWh
